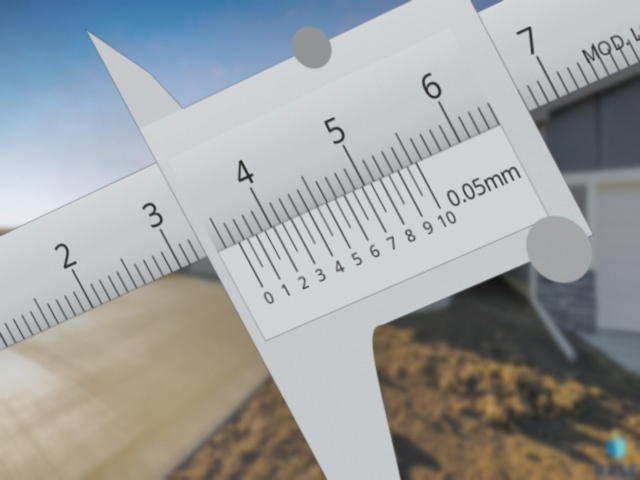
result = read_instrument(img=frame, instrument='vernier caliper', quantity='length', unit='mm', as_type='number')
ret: 36.4 mm
